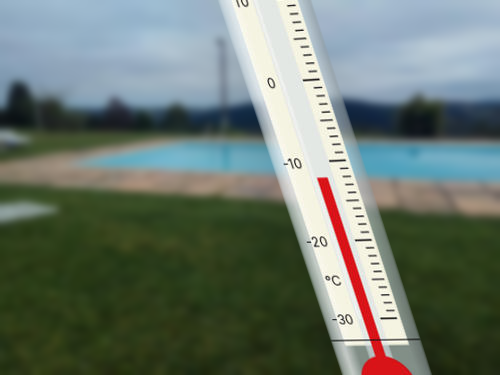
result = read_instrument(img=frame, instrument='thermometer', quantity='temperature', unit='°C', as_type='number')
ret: -12 °C
